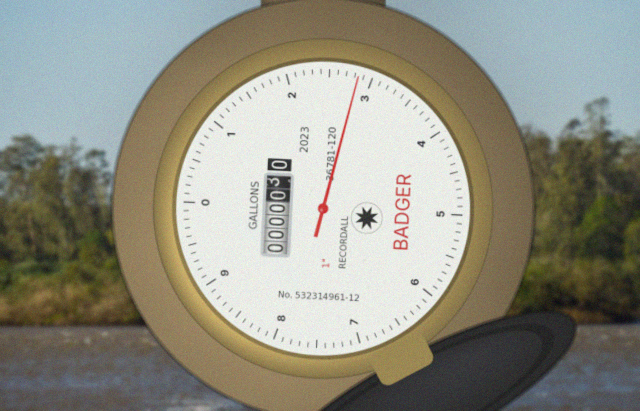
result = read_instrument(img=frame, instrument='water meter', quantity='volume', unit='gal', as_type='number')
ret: 32.8 gal
